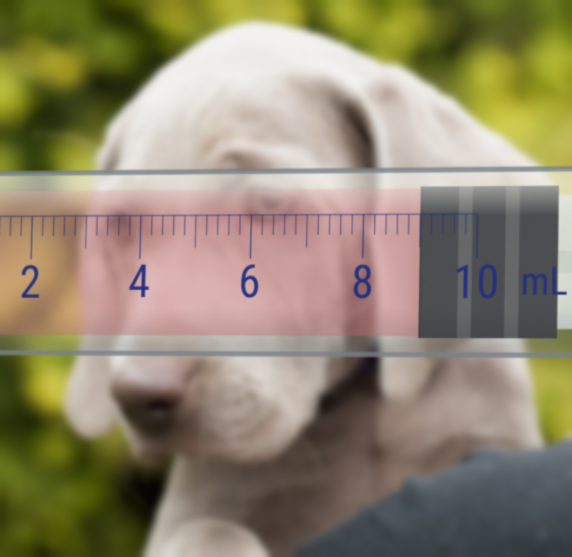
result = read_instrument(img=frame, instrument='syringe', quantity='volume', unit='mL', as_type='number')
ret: 9 mL
